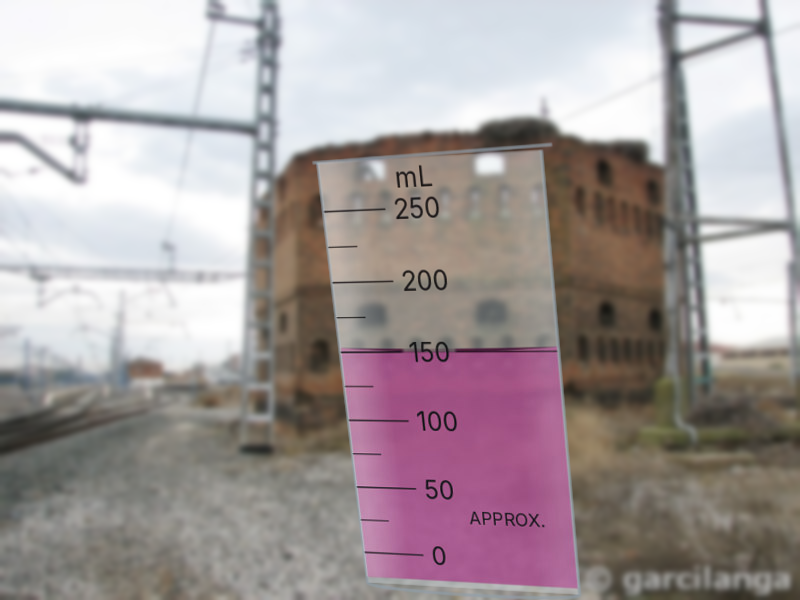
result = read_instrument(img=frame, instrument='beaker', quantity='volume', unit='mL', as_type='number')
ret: 150 mL
